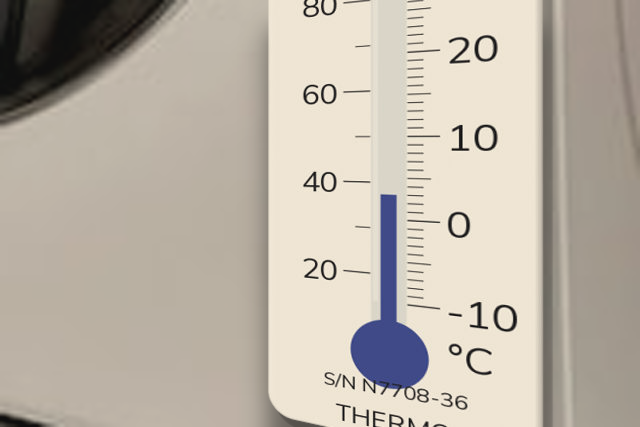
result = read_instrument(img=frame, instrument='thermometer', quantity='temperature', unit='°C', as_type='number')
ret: 3 °C
